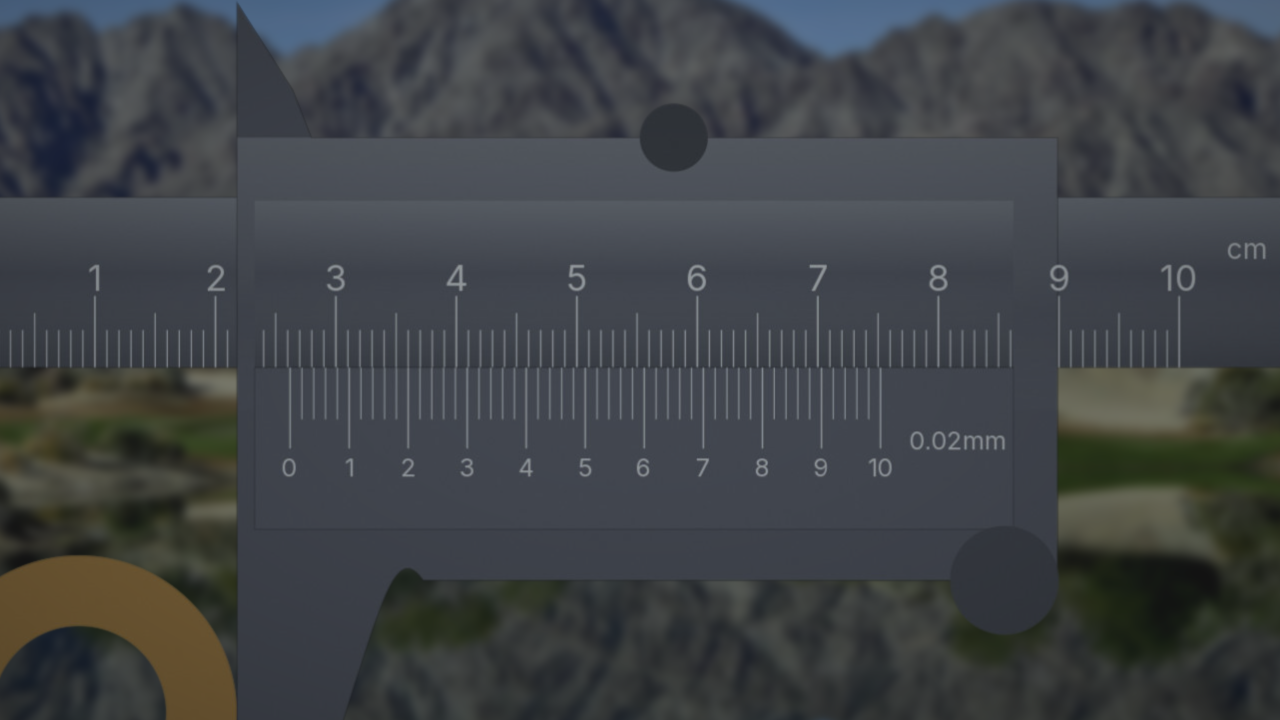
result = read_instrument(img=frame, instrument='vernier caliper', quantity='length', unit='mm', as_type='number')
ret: 26.2 mm
